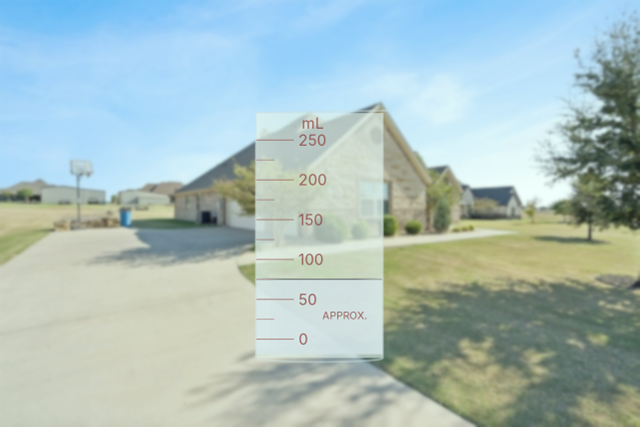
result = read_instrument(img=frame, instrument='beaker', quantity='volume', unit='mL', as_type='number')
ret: 75 mL
